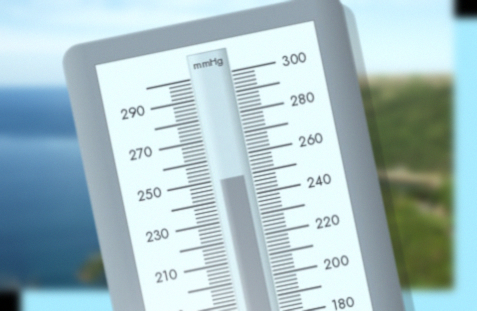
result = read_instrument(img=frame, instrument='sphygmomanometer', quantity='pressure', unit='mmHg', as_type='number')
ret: 250 mmHg
